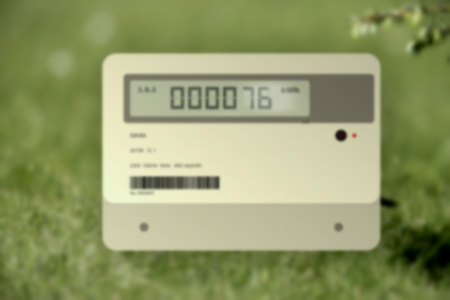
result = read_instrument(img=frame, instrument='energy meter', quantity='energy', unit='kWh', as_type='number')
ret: 76 kWh
